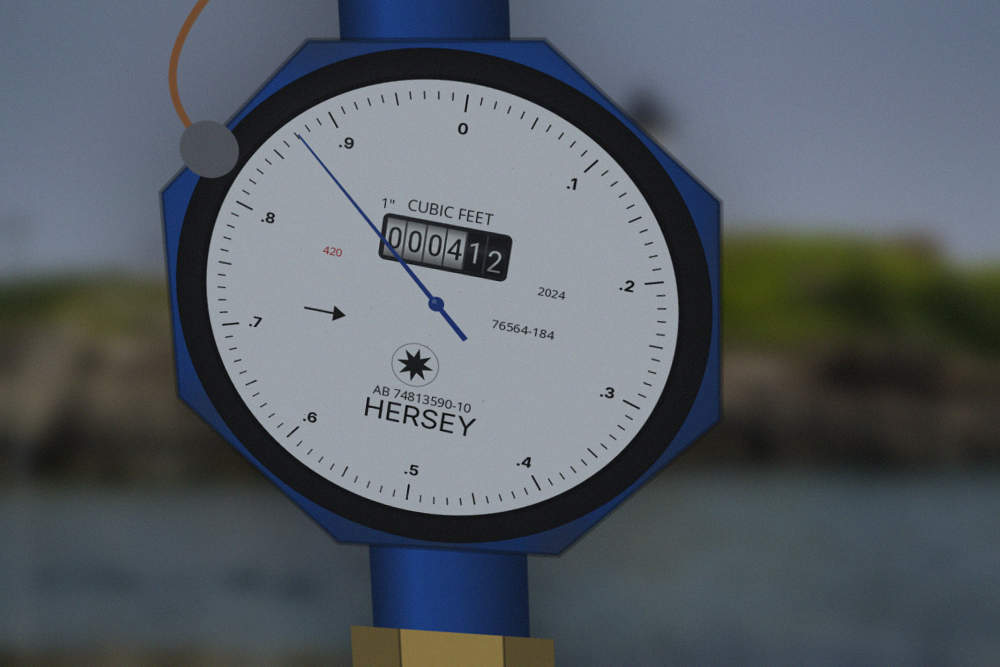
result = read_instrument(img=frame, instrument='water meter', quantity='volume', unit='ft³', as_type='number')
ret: 411.87 ft³
